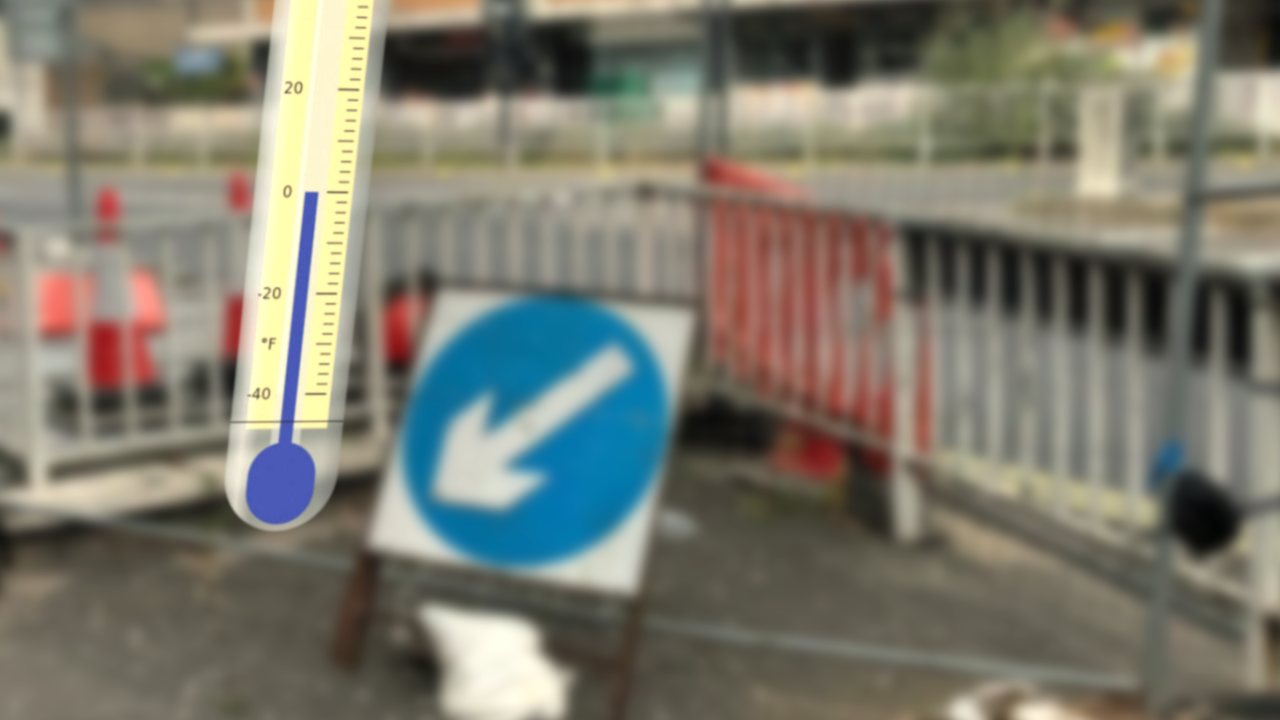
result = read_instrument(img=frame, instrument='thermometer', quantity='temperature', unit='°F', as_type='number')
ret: 0 °F
